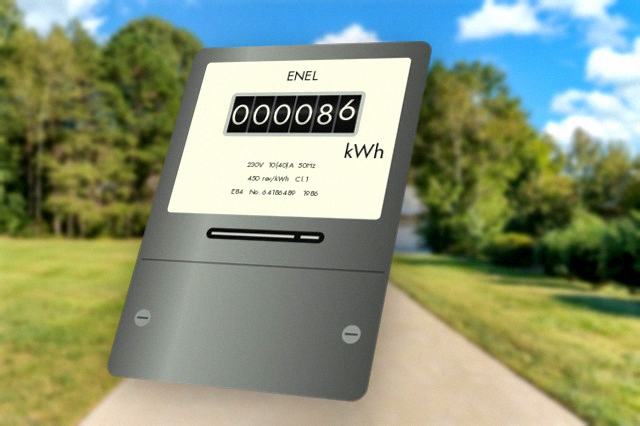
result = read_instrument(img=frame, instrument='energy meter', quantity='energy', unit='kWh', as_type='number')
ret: 86 kWh
